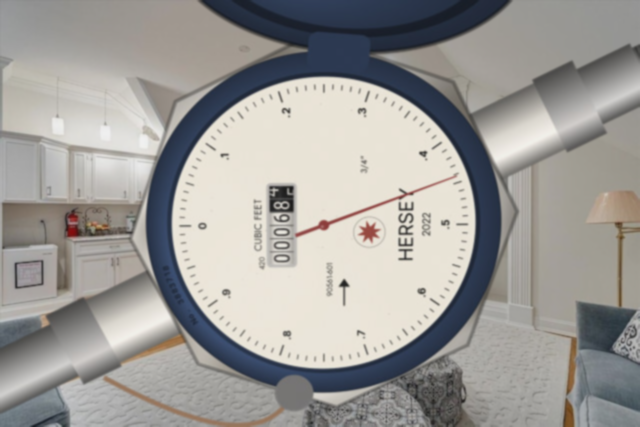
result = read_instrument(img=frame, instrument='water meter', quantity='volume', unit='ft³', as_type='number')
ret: 684.44 ft³
